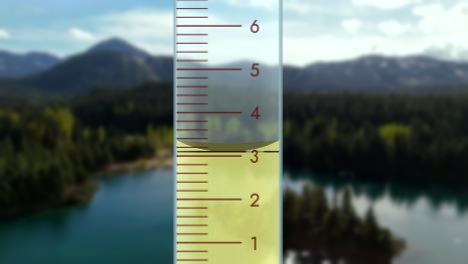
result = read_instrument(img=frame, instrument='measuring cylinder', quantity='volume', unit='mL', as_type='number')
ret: 3.1 mL
